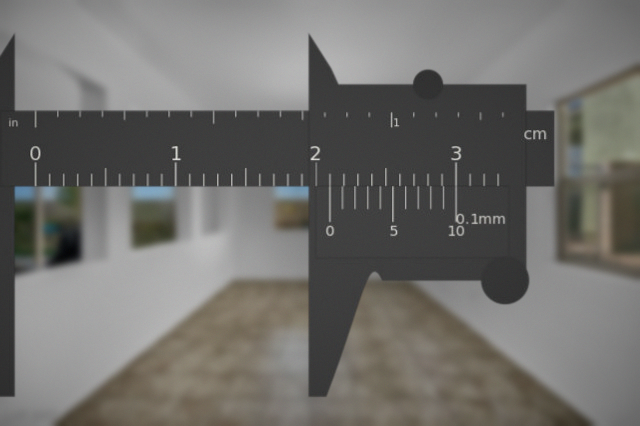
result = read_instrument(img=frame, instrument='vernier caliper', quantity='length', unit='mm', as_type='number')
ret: 21.0 mm
